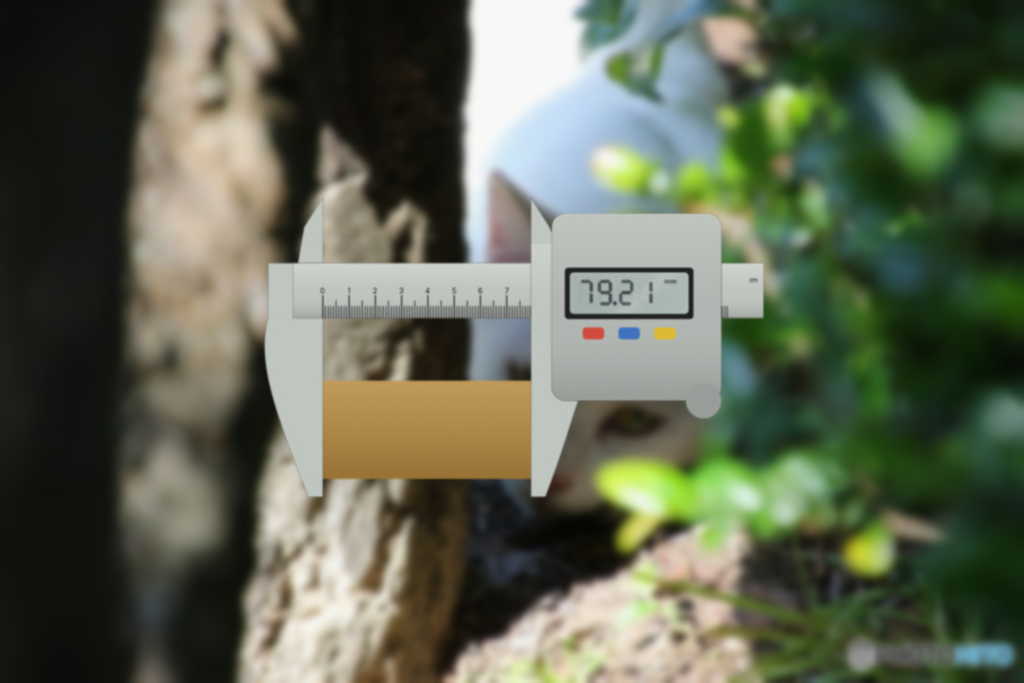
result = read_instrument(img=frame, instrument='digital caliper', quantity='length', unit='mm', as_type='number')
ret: 79.21 mm
